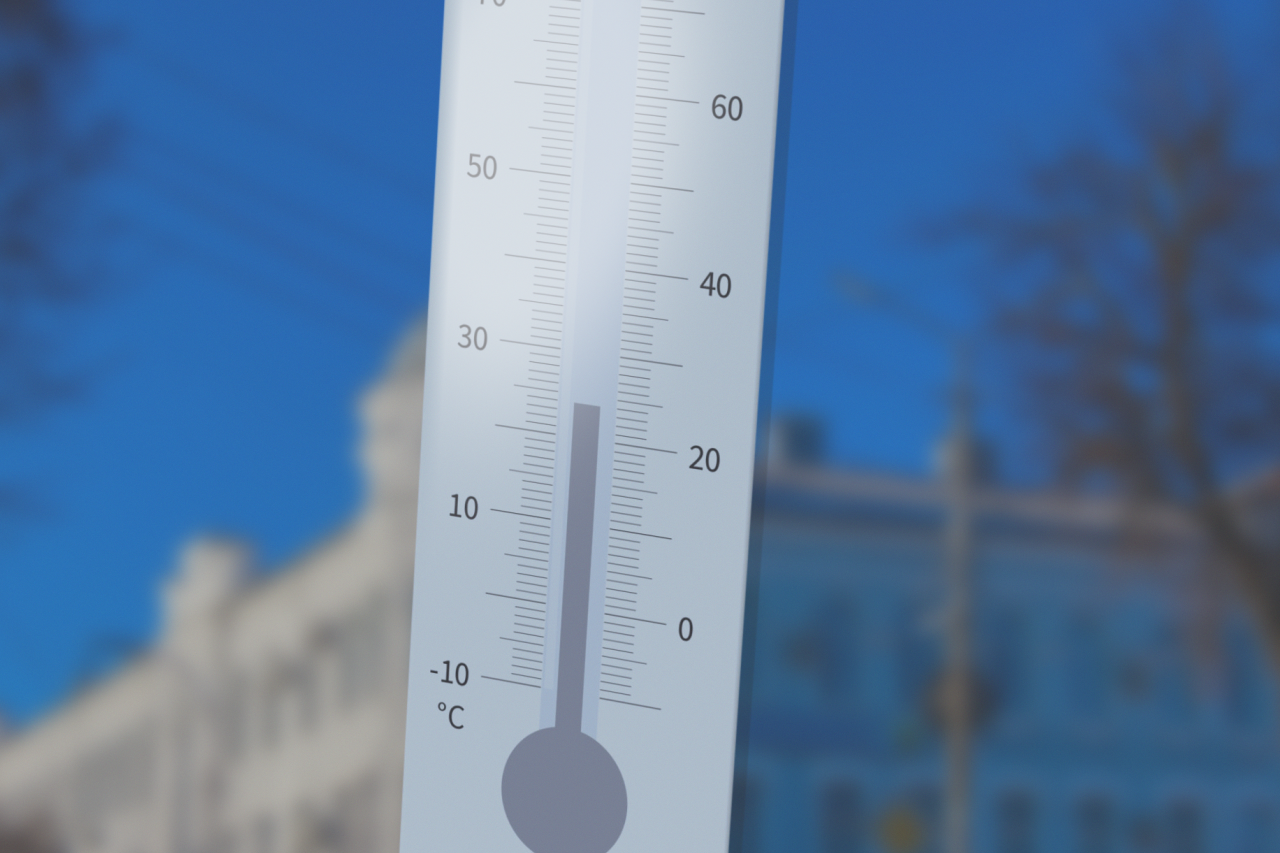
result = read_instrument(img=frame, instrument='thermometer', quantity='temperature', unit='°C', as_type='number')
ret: 24 °C
